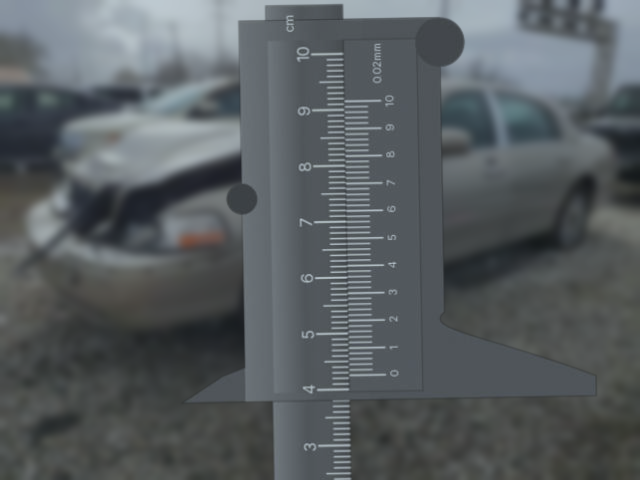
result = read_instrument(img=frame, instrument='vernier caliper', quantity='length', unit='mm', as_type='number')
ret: 42.5 mm
